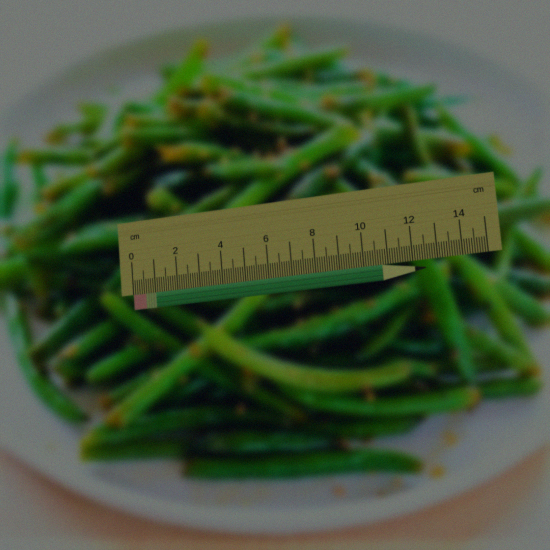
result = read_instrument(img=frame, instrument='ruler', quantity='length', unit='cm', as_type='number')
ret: 12.5 cm
